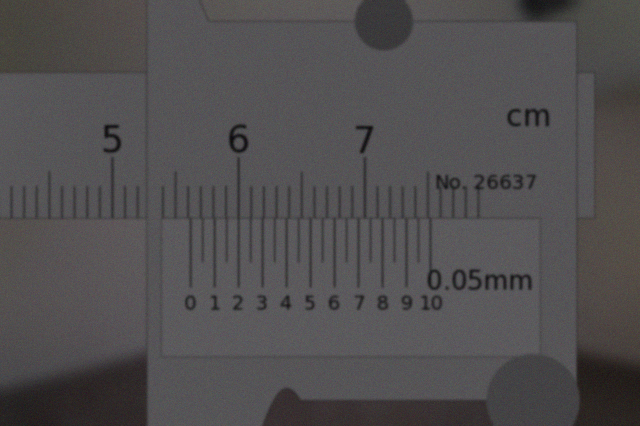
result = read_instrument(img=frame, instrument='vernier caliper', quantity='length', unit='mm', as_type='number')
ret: 56.2 mm
